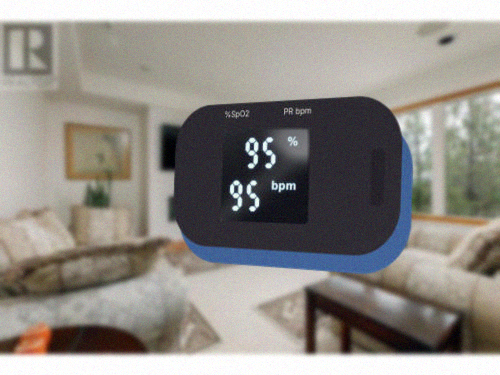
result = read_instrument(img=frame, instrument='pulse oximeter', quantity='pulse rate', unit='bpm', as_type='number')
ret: 95 bpm
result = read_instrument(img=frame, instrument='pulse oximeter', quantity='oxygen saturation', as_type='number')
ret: 95 %
